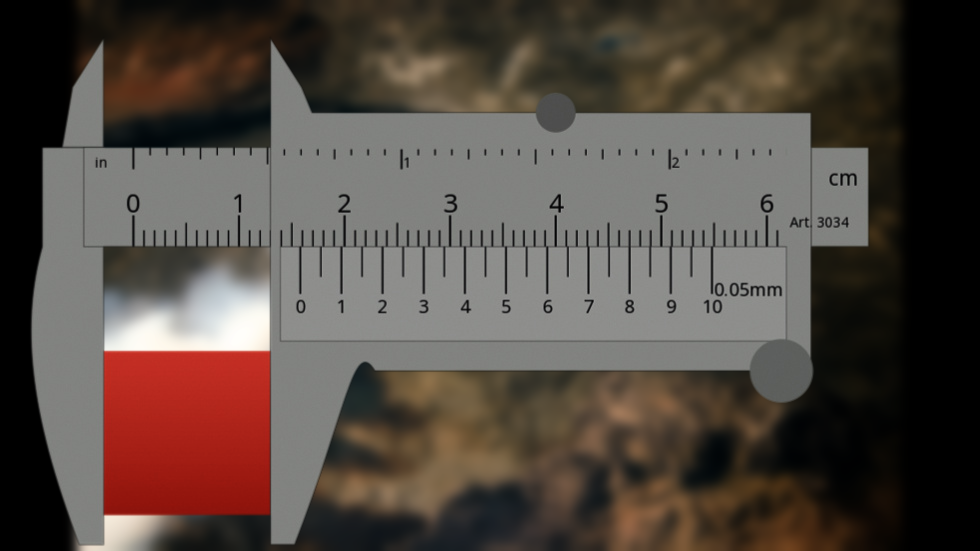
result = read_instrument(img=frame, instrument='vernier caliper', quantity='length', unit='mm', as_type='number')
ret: 15.8 mm
